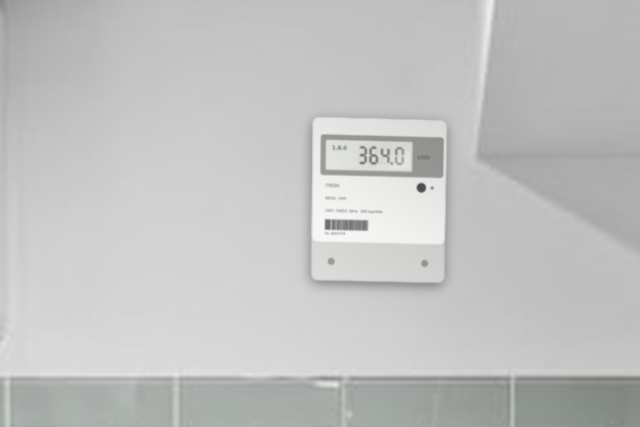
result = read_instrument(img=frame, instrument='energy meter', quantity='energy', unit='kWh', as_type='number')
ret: 364.0 kWh
